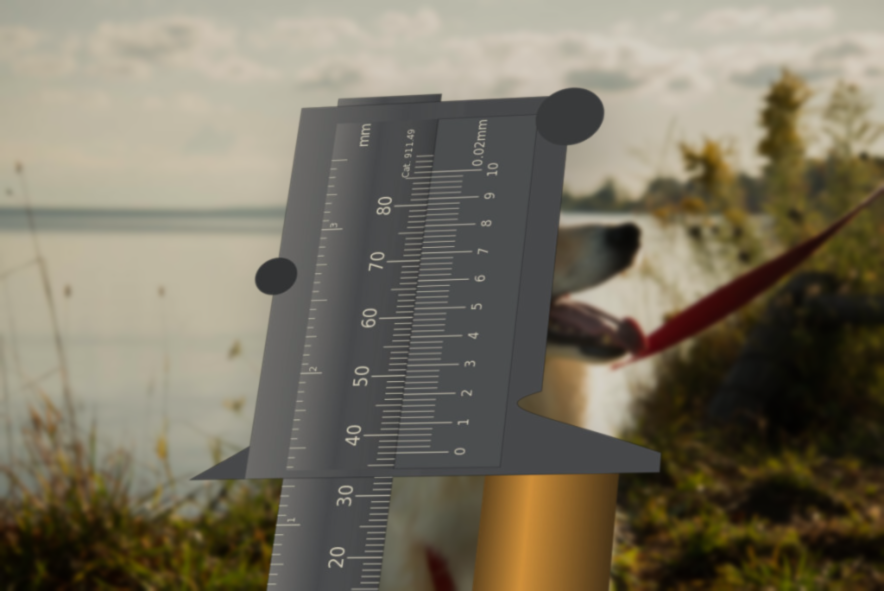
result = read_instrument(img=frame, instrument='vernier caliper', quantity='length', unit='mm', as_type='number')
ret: 37.0 mm
